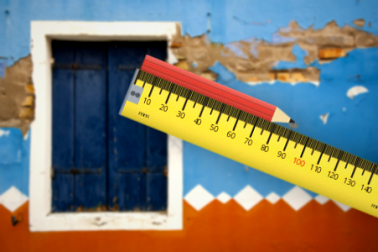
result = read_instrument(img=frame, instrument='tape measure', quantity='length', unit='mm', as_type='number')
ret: 90 mm
